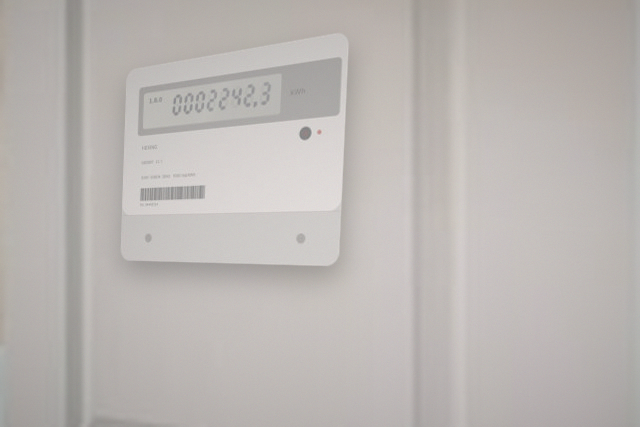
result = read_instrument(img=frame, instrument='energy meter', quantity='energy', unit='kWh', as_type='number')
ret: 2242.3 kWh
